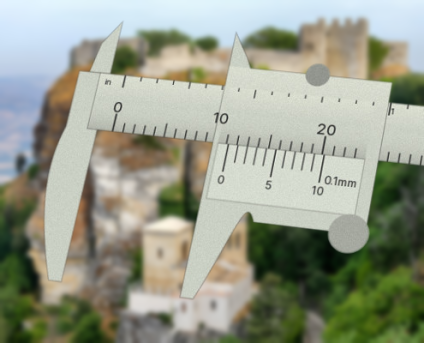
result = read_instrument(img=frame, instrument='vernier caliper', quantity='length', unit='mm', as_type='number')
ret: 11.2 mm
